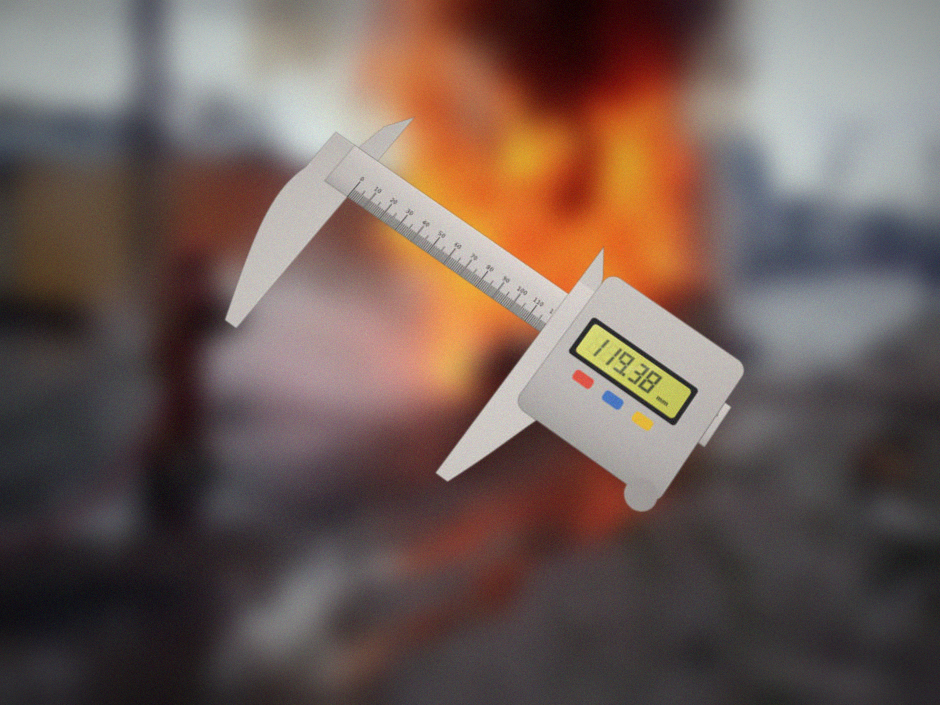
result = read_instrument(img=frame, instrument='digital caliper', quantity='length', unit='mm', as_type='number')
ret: 119.38 mm
